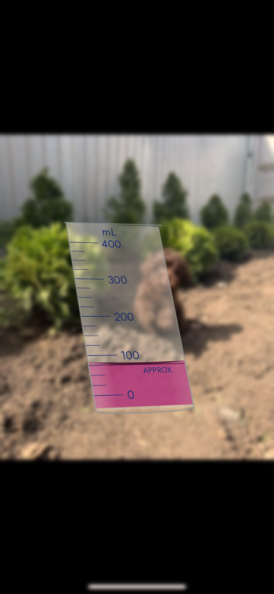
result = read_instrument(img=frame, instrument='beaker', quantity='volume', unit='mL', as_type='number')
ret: 75 mL
